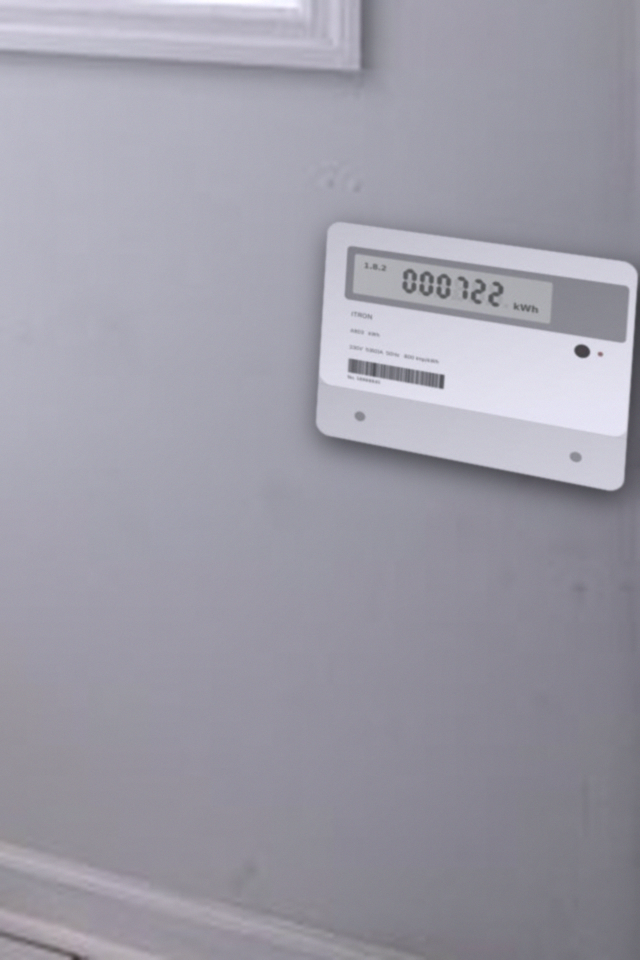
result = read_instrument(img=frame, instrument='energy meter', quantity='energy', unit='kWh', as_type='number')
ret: 722 kWh
